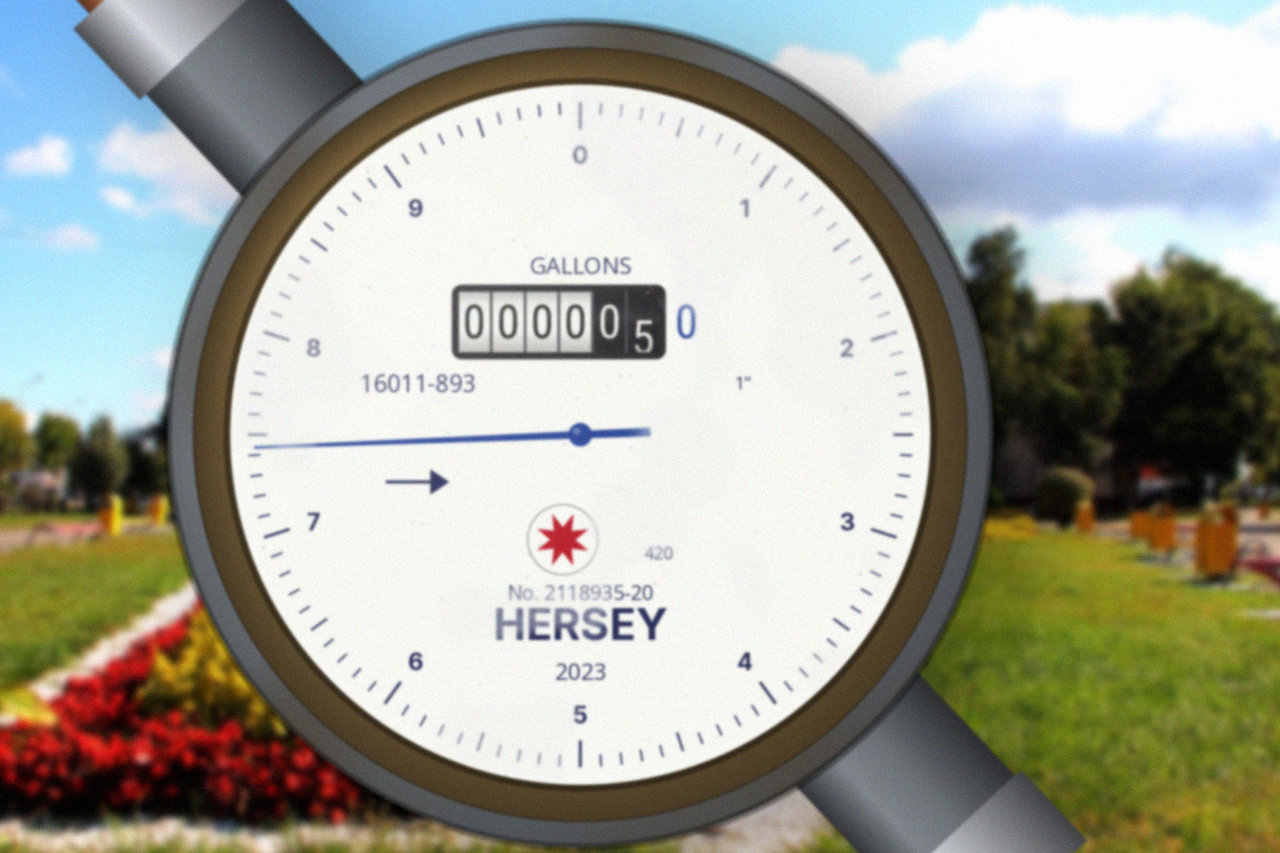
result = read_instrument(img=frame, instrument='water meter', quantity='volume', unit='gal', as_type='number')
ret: 47.4 gal
